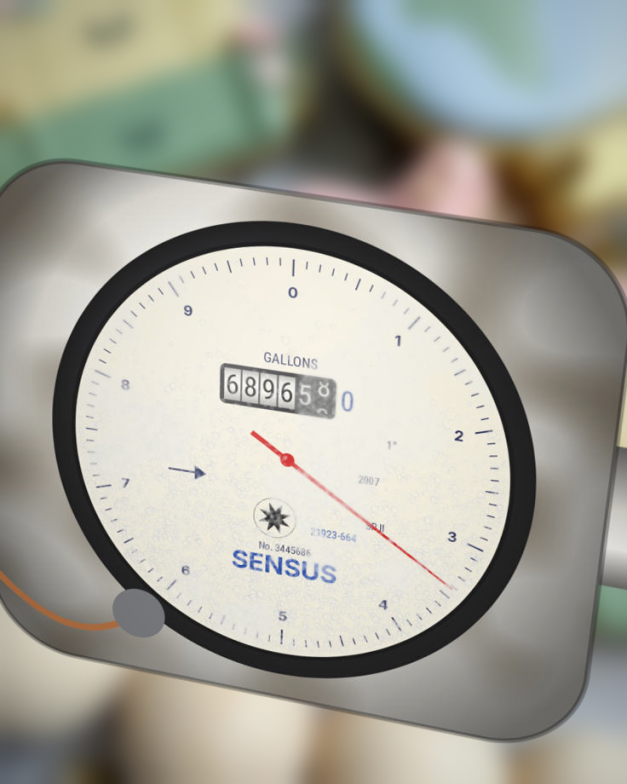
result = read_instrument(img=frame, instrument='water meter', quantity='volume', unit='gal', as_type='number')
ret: 6896583.4 gal
